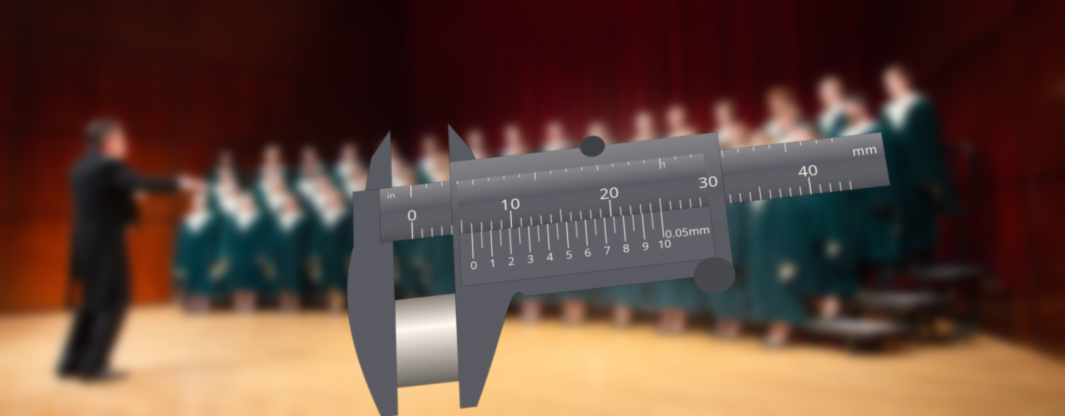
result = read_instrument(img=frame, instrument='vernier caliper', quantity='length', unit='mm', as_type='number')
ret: 6.0 mm
